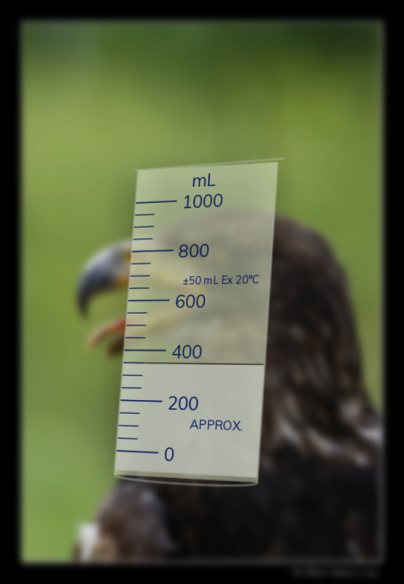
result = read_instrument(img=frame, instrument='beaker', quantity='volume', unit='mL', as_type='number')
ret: 350 mL
